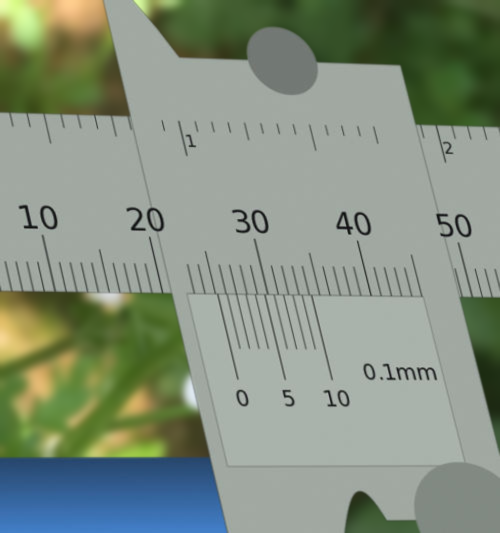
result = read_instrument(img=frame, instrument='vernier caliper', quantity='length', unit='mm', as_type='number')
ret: 25.2 mm
